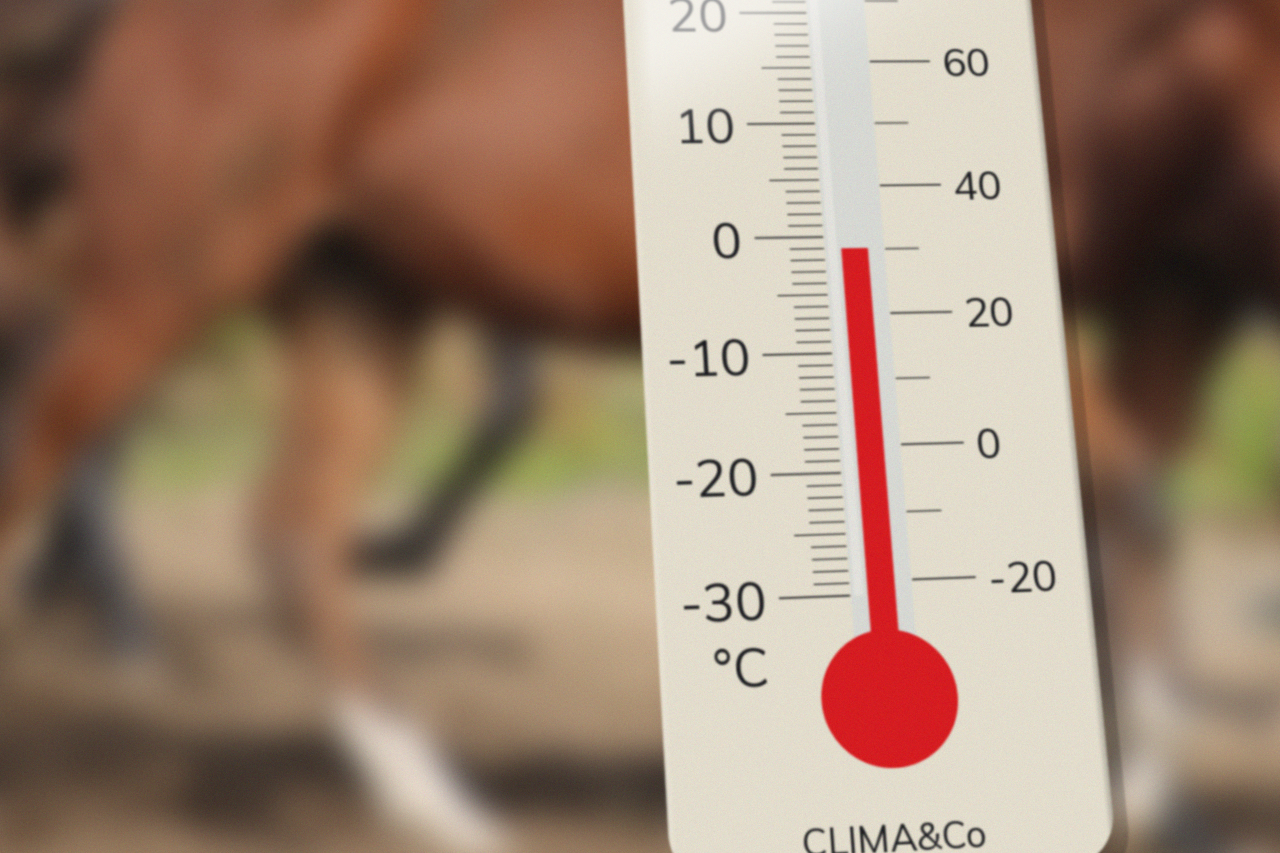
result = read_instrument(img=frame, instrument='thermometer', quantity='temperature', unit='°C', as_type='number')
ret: -1 °C
